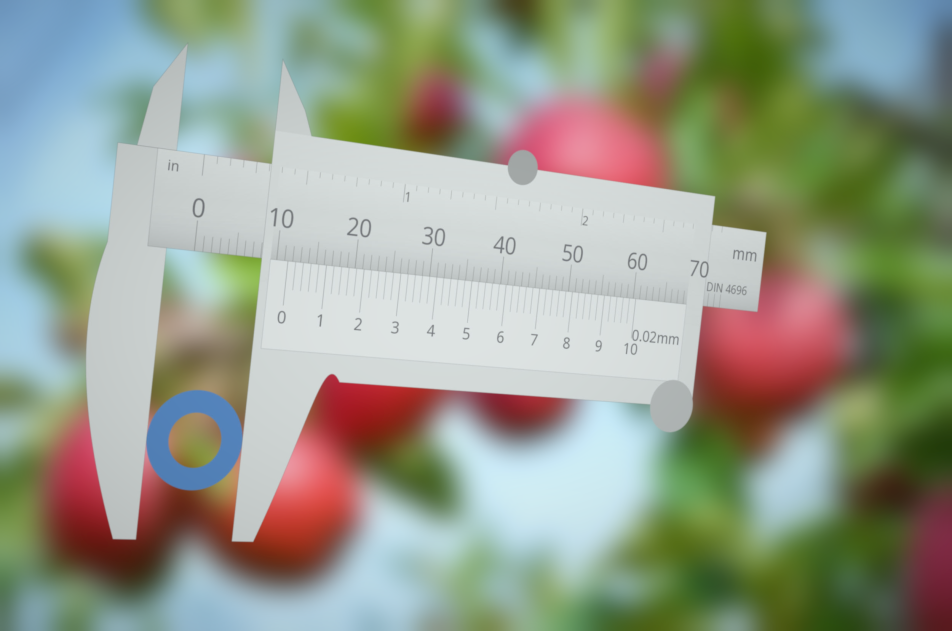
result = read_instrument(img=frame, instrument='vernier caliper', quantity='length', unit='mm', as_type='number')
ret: 11.4 mm
